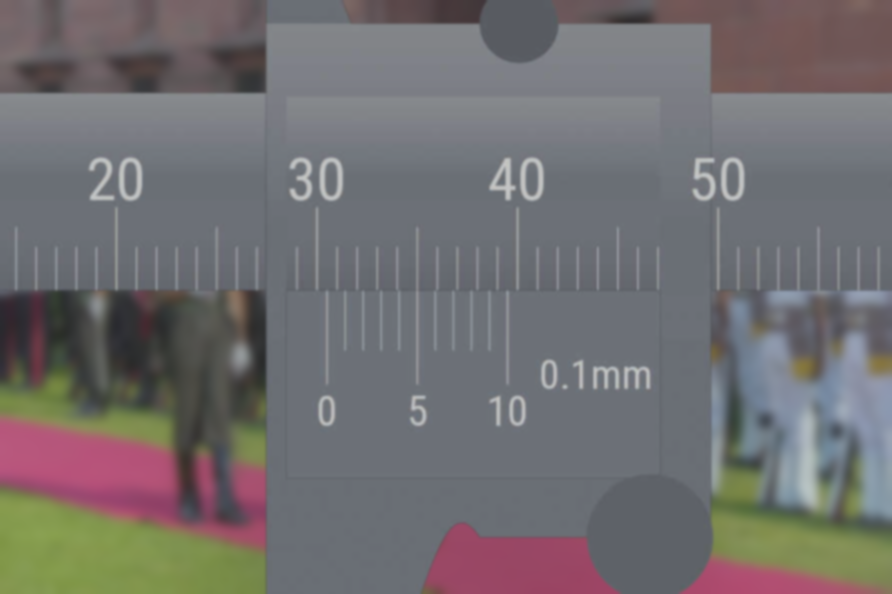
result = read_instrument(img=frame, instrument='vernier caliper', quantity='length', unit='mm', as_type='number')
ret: 30.5 mm
